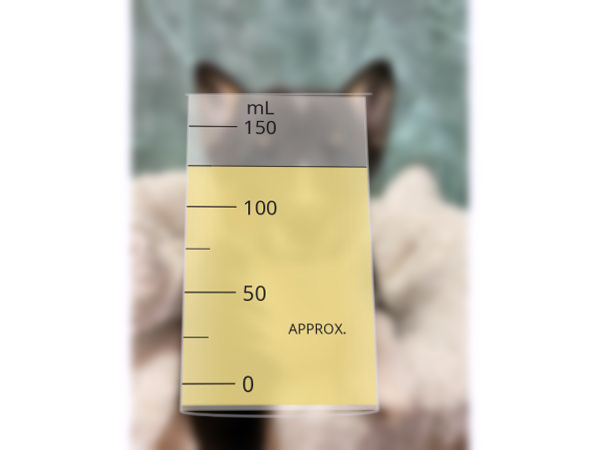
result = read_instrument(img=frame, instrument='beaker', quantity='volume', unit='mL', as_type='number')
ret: 125 mL
